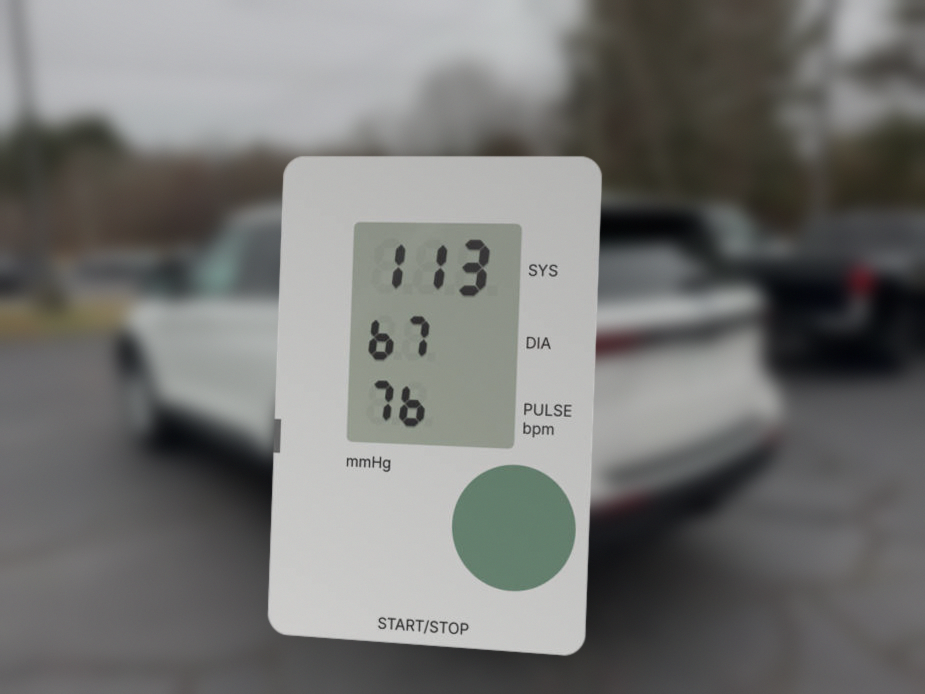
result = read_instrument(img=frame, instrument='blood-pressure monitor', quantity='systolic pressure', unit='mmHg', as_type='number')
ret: 113 mmHg
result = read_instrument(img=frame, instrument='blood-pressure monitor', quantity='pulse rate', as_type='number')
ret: 76 bpm
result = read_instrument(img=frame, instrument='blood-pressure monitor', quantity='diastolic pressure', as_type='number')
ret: 67 mmHg
